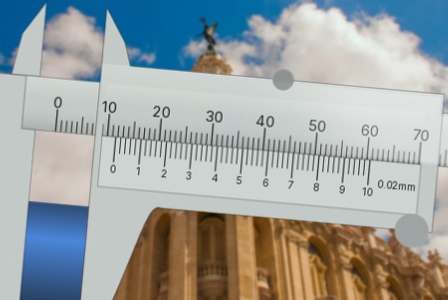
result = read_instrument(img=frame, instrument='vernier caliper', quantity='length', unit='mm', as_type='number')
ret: 11.6 mm
